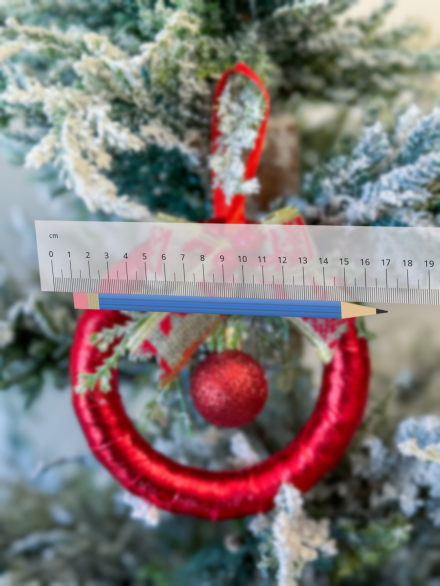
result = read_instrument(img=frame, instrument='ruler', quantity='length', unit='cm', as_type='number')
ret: 16 cm
